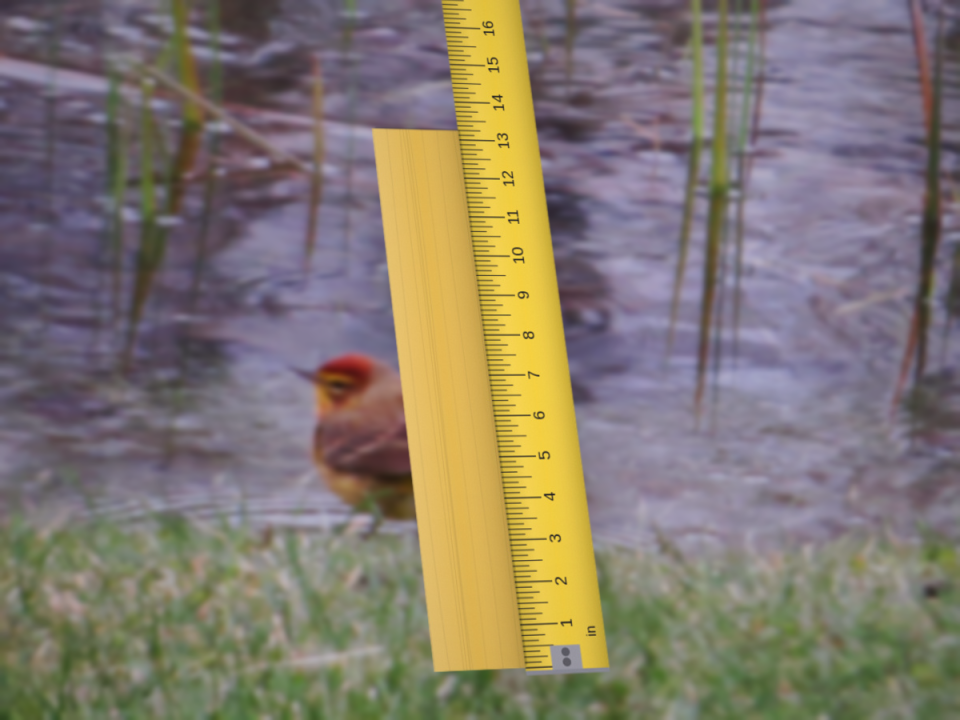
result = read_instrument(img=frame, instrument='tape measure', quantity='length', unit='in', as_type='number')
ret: 13.25 in
